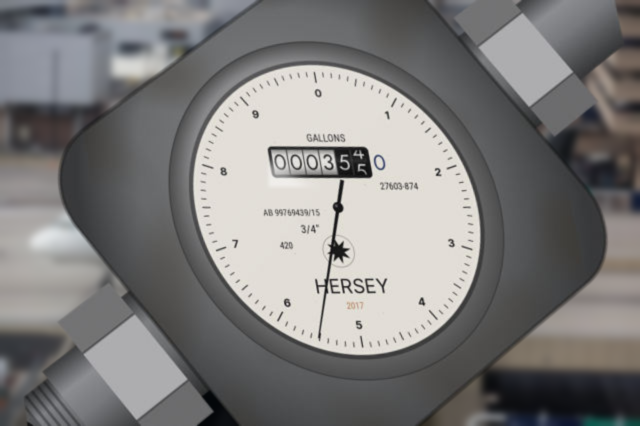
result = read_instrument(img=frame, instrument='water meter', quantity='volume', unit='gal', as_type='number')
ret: 3545.5 gal
